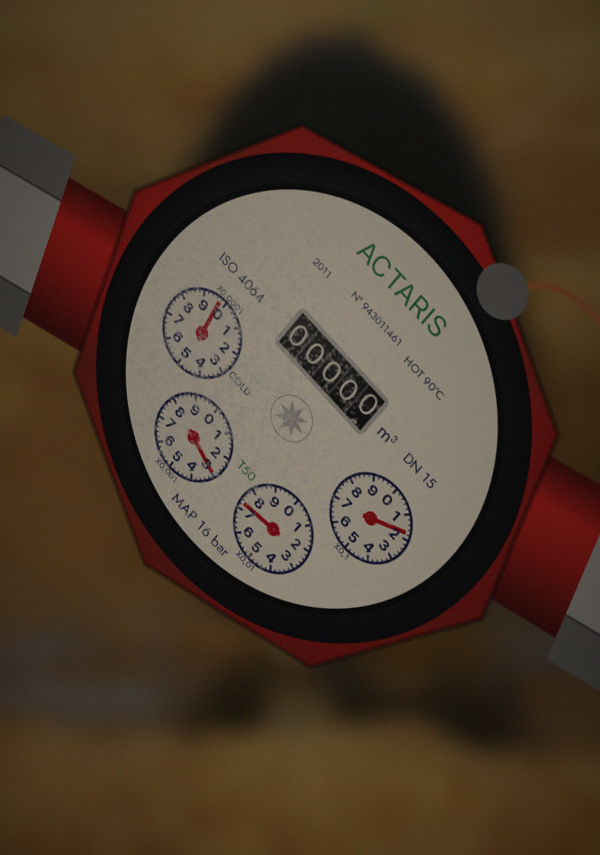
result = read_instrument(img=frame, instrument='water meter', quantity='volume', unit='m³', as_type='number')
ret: 0.1729 m³
